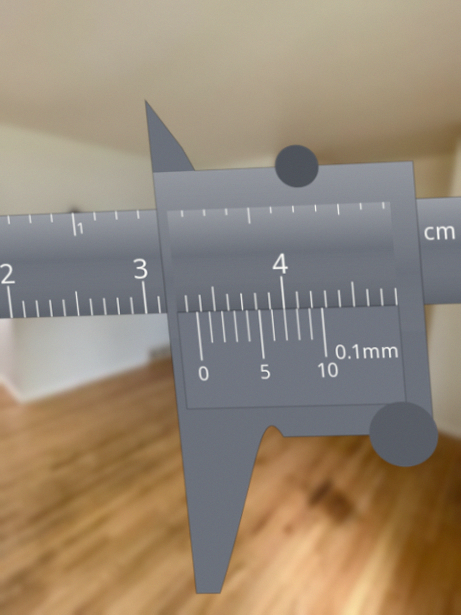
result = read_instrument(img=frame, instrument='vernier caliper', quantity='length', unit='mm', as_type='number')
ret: 33.7 mm
